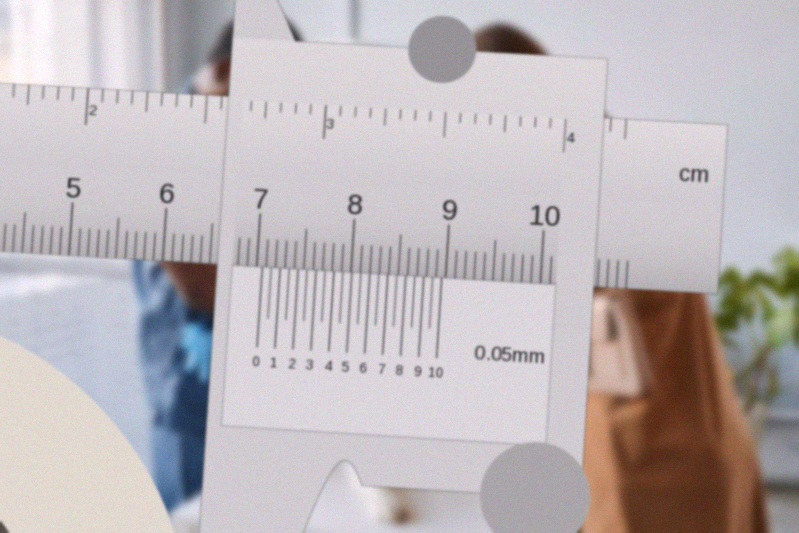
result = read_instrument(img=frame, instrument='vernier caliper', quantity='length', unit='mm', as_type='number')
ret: 70.6 mm
